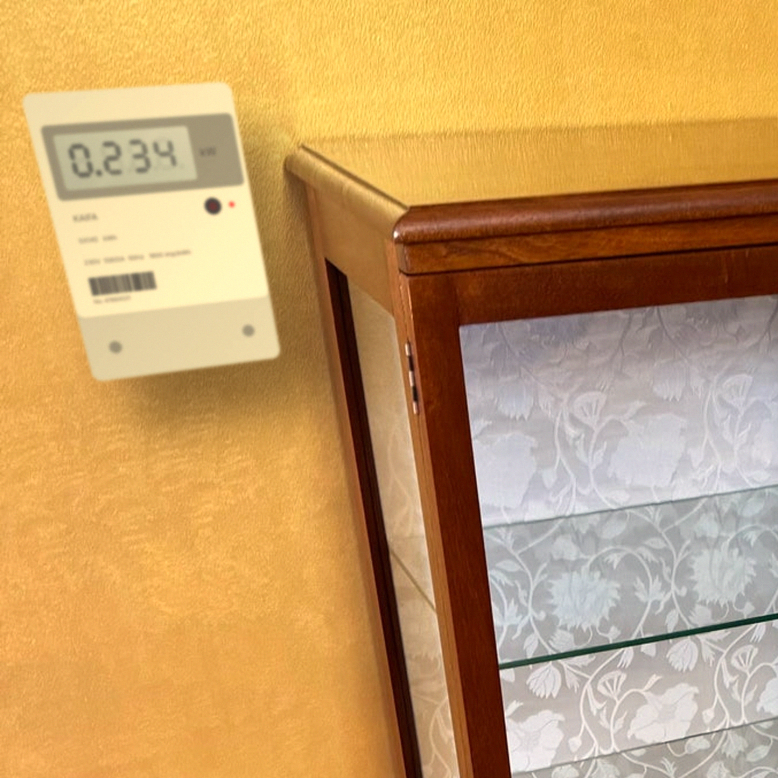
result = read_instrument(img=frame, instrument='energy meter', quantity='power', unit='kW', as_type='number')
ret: 0.234 kW
